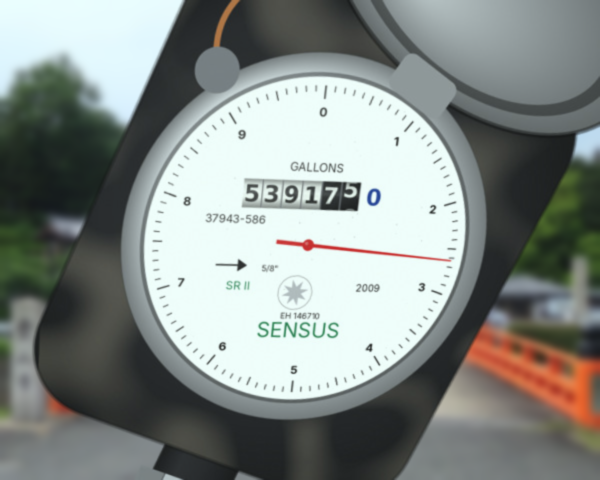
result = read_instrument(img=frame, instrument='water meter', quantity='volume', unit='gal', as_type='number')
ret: 5391752.6 gal
